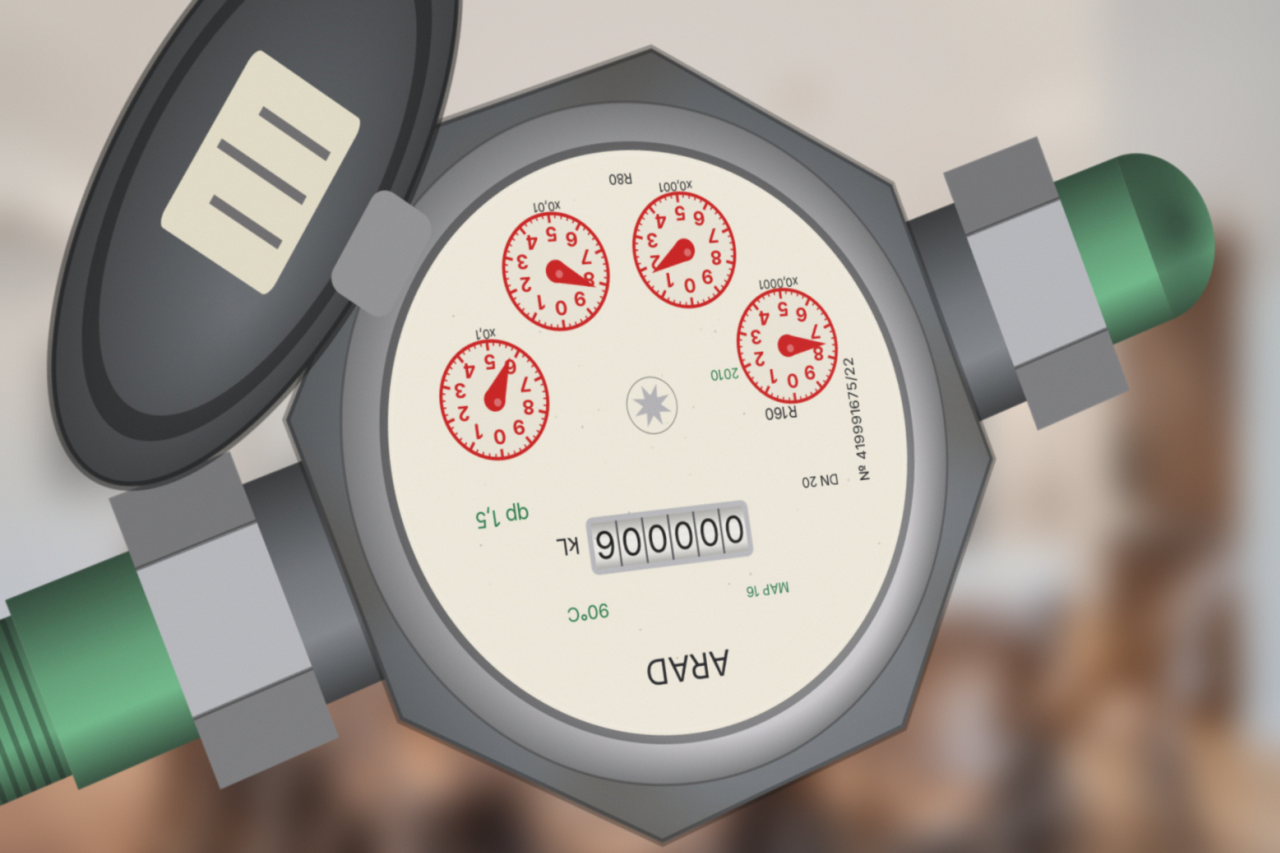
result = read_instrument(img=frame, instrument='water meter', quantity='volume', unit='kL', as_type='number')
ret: 6.5817 kL
